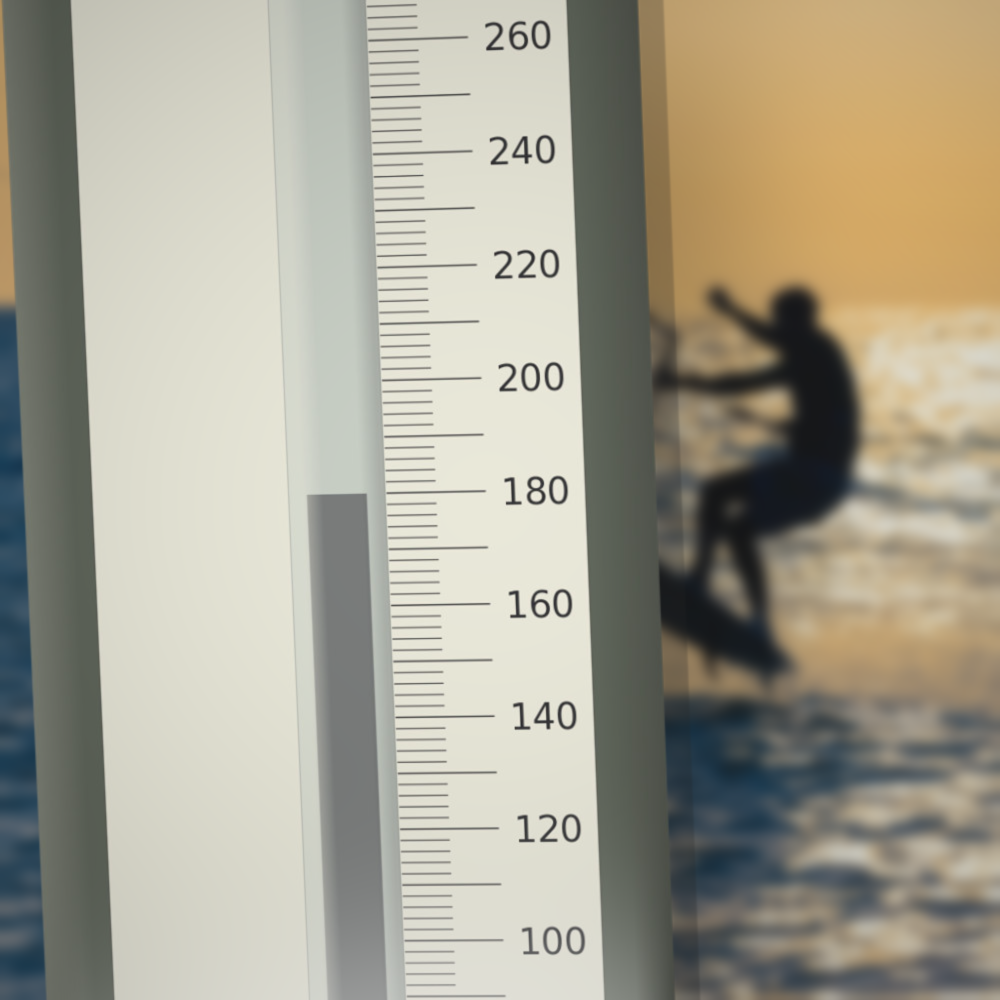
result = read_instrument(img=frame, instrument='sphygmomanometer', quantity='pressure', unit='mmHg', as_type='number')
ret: 180 mmHg
